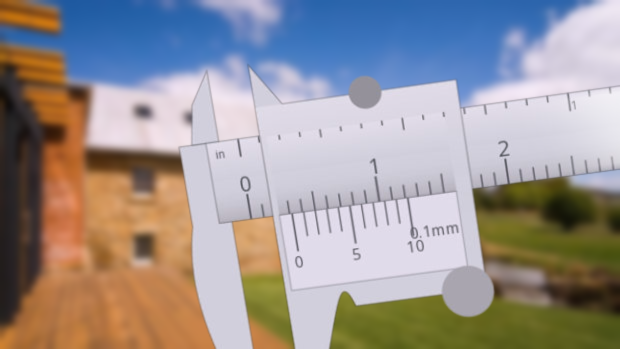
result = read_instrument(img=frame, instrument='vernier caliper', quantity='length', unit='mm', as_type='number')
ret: 3.2 mm
